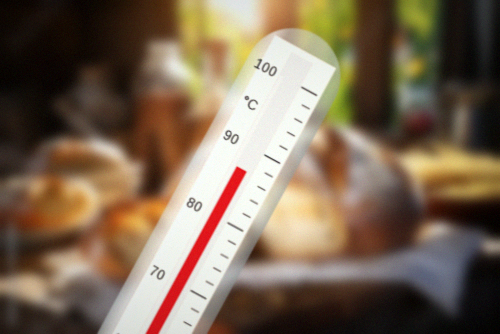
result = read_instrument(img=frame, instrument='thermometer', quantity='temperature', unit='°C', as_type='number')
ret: 87 °C
